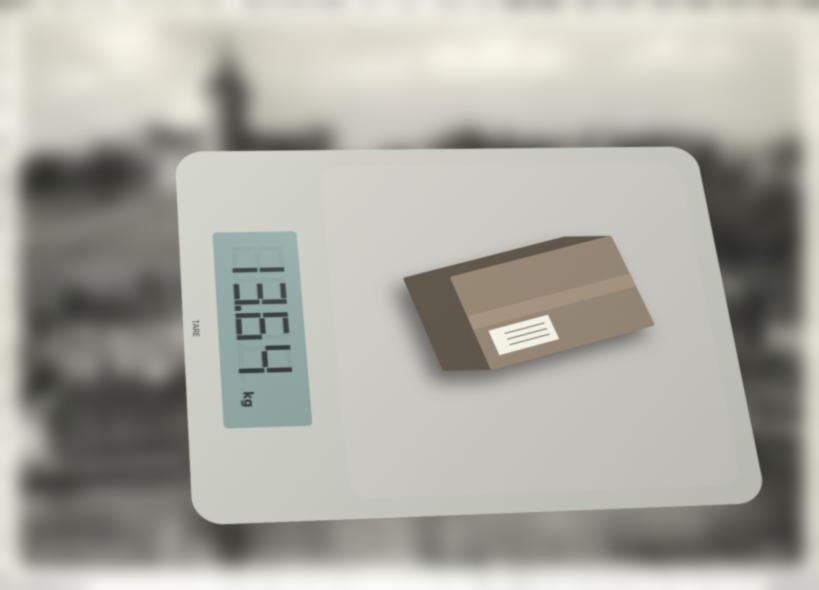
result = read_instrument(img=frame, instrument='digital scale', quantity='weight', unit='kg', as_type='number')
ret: 13.64 kg
